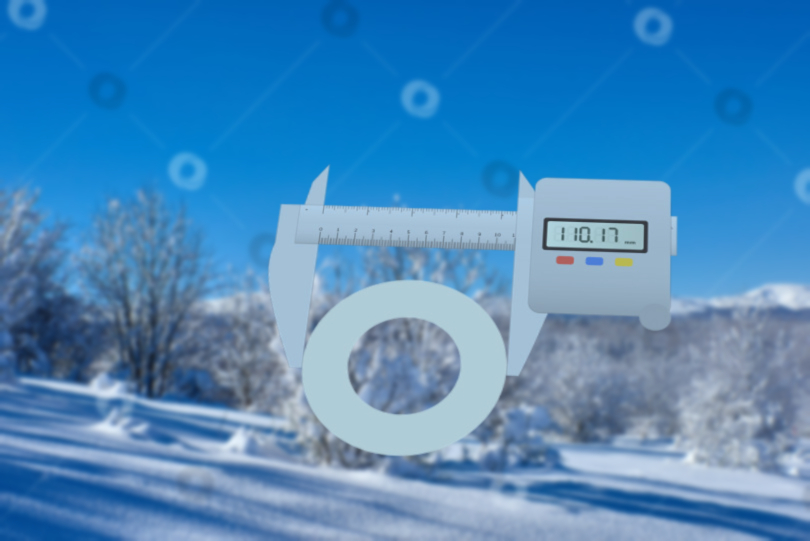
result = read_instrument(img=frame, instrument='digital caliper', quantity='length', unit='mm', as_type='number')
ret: 110.17 mm
